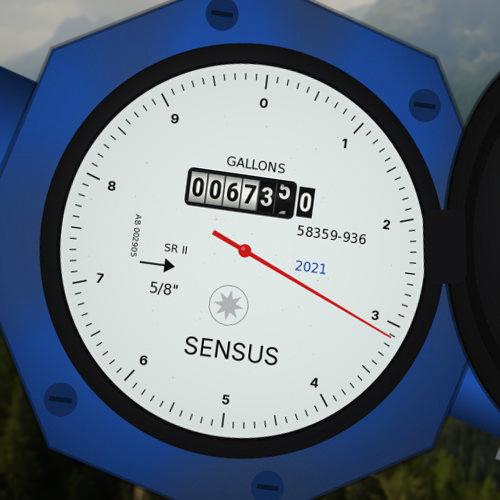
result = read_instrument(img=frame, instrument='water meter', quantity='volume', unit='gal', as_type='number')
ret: 67353.1 gal
